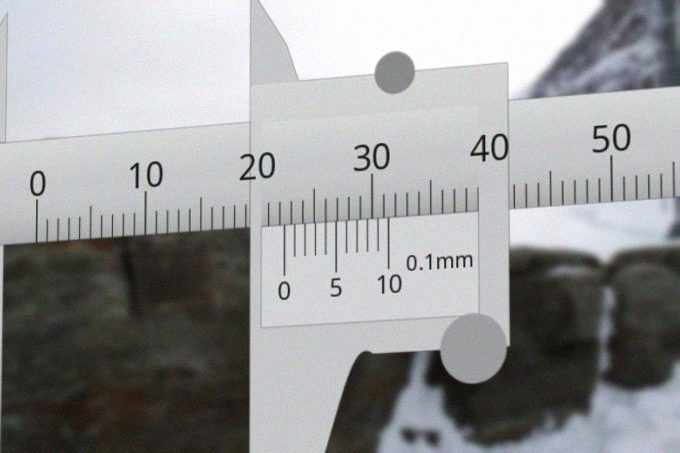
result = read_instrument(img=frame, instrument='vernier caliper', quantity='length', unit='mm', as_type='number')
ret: 22.4 mm
